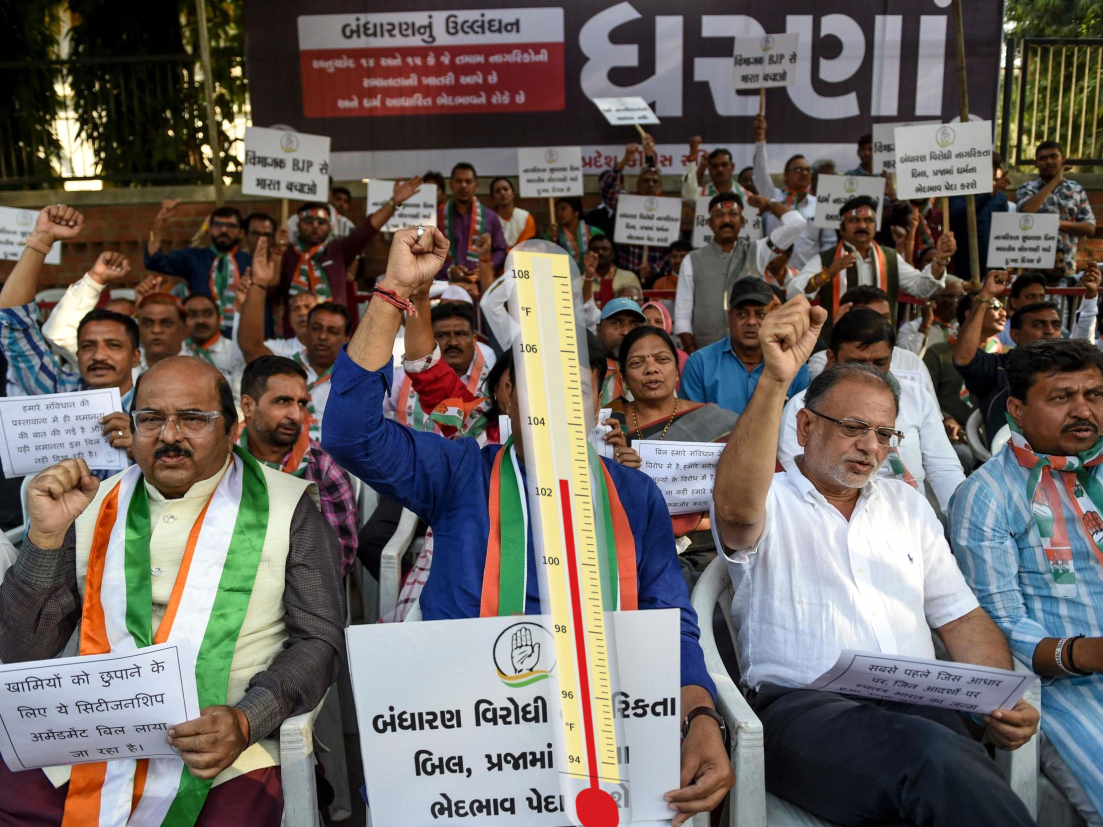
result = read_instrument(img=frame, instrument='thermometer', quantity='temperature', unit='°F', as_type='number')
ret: 102.4 °F
